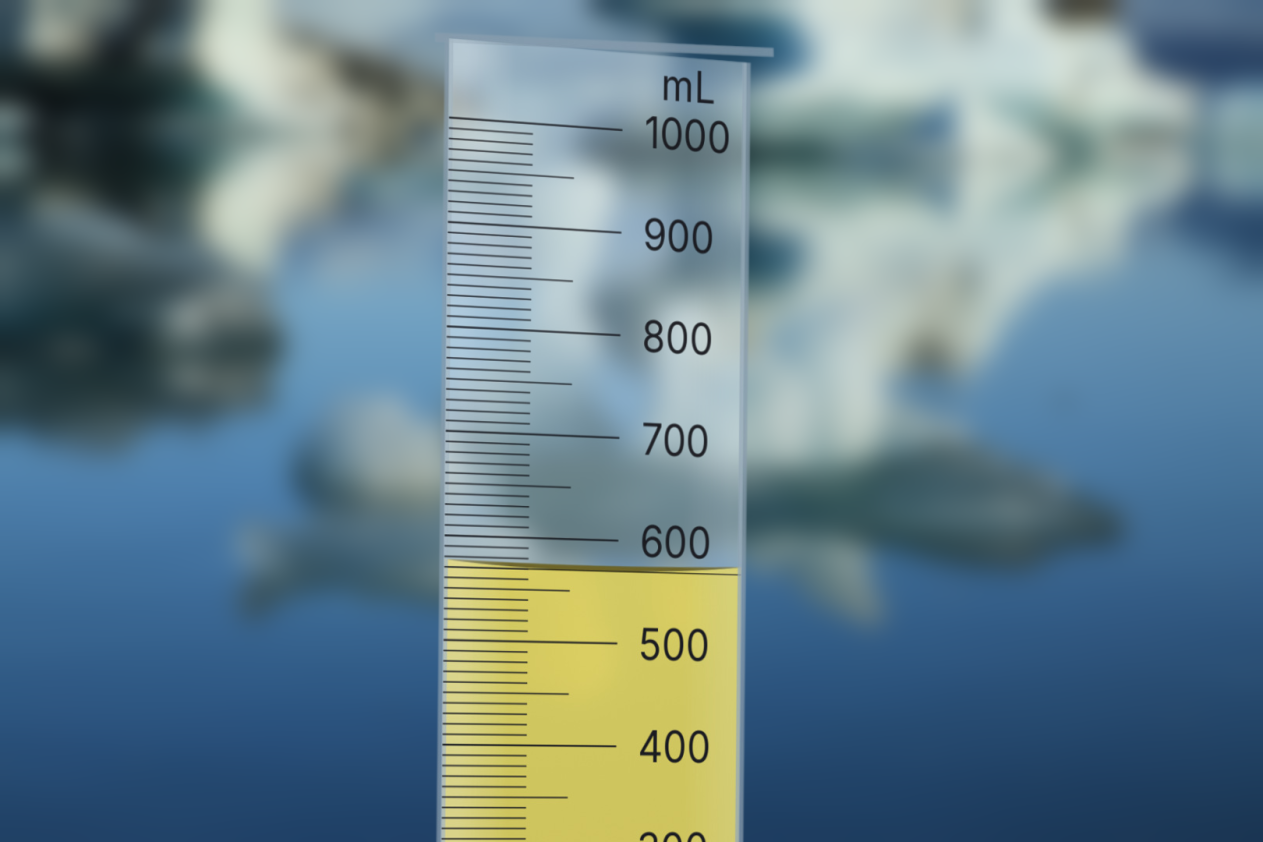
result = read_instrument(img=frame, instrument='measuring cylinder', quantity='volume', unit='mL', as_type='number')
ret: 570 mL
